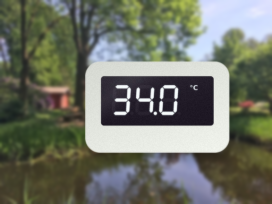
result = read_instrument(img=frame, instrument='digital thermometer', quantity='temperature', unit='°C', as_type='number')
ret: 34.0 °C
